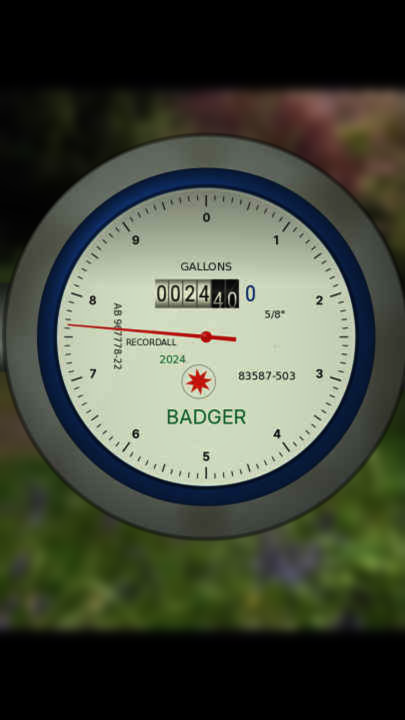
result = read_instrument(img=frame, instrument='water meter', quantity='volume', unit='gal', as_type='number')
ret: 24397.6 gal
